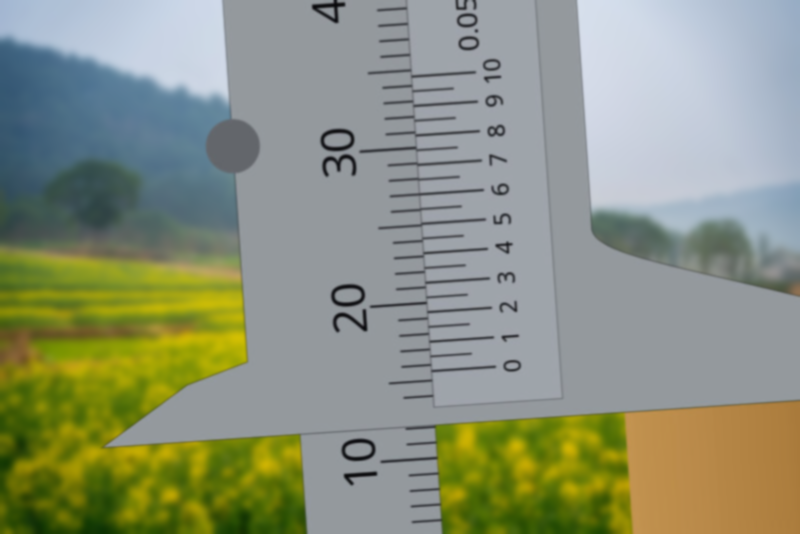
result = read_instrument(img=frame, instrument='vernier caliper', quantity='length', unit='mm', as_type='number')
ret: 15.6 mm
